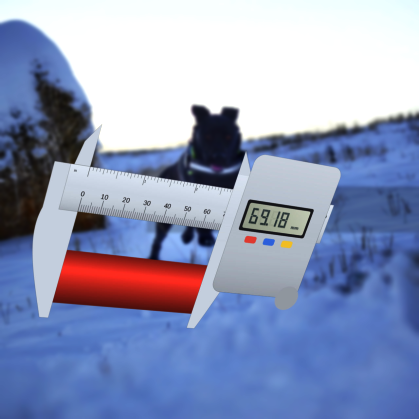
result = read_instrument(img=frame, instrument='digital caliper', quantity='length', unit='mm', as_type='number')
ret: 69.18 mm
